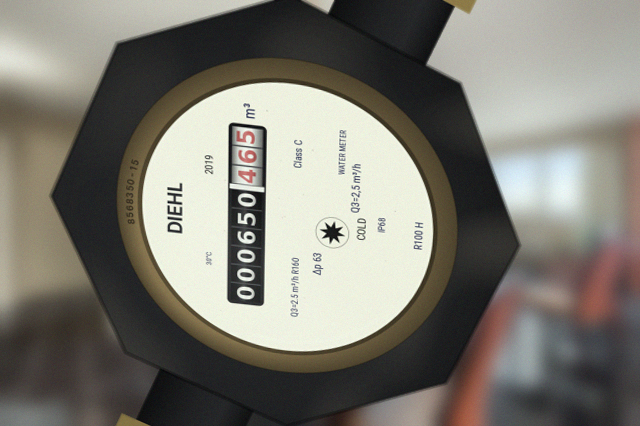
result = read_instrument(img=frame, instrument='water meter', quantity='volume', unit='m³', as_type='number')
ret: 650.465 m³
